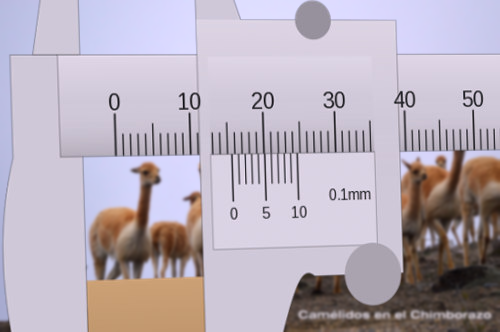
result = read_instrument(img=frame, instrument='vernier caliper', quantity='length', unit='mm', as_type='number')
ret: 15.6 mm
